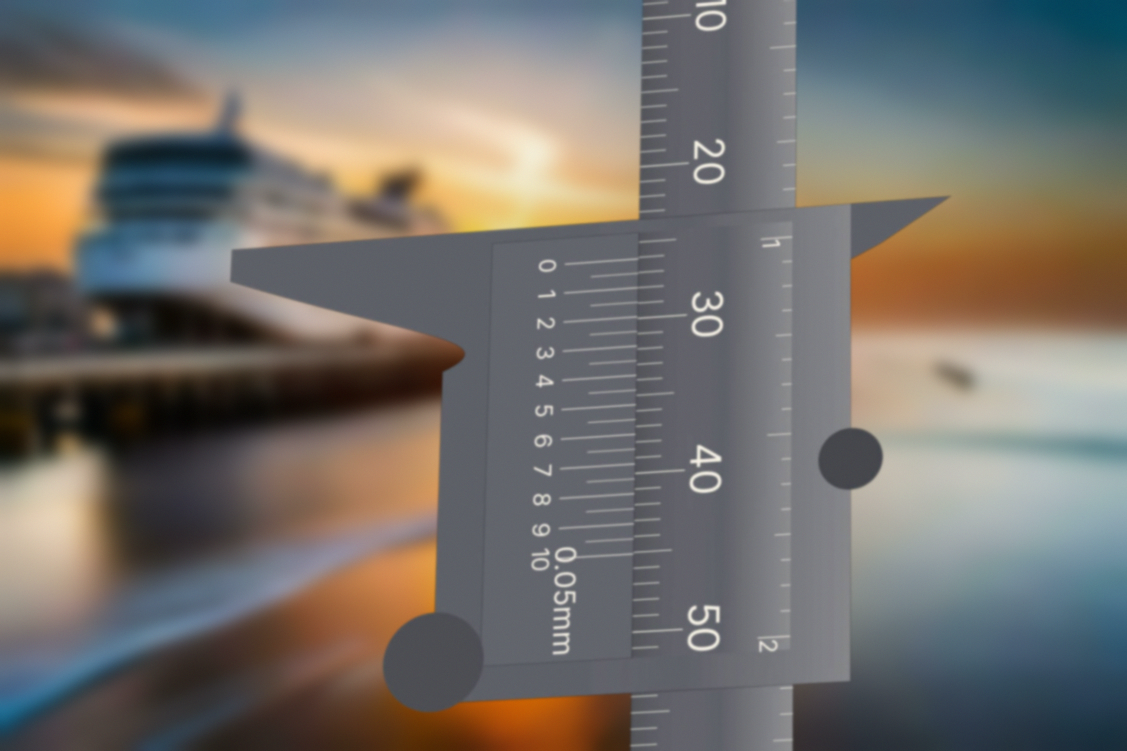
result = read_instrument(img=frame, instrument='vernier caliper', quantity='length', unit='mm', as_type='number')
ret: 26.1 mm
